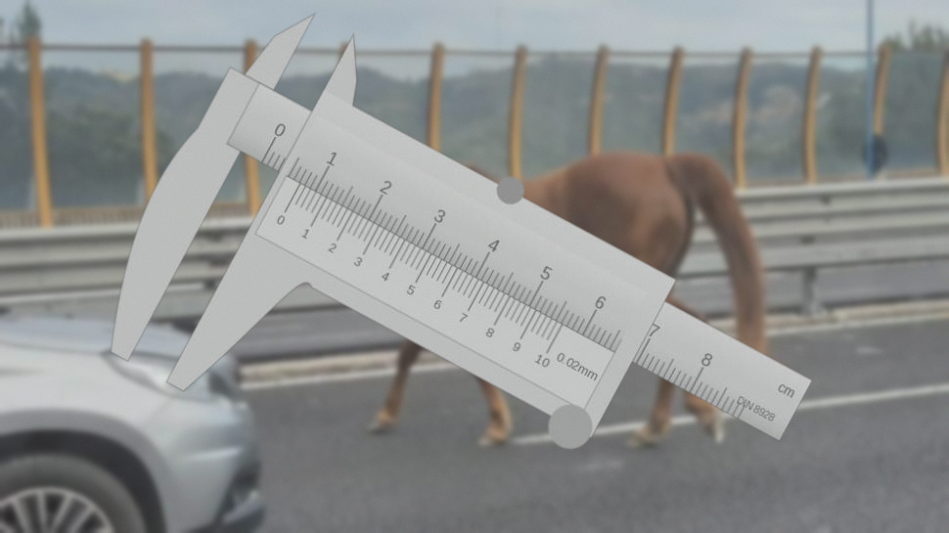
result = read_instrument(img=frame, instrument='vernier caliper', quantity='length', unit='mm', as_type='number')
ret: 7.2 mm
